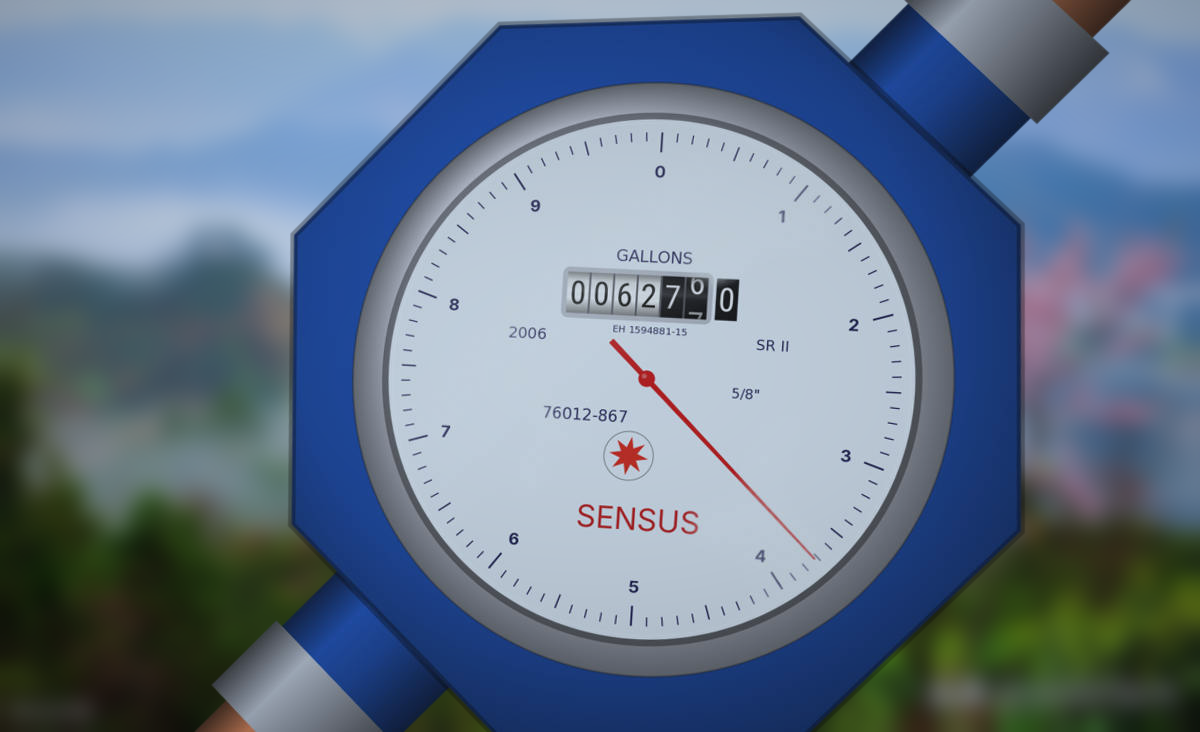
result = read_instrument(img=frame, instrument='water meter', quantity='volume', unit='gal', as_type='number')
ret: 62763.7 gal
